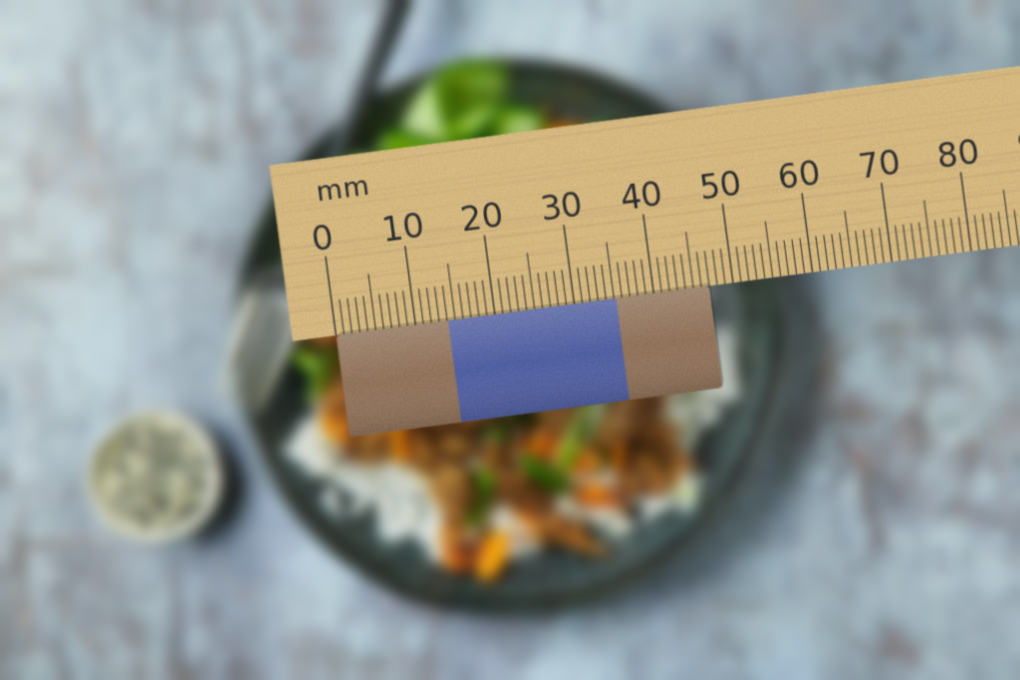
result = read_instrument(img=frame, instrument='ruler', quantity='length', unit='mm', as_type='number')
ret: 47 mm
